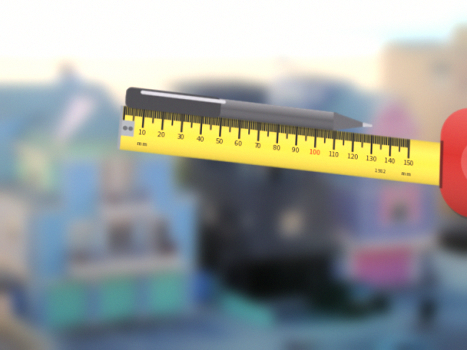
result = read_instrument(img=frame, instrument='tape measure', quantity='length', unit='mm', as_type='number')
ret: 130 mm
